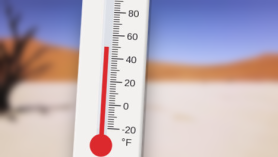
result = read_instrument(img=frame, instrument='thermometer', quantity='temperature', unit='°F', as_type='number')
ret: 50 °F
